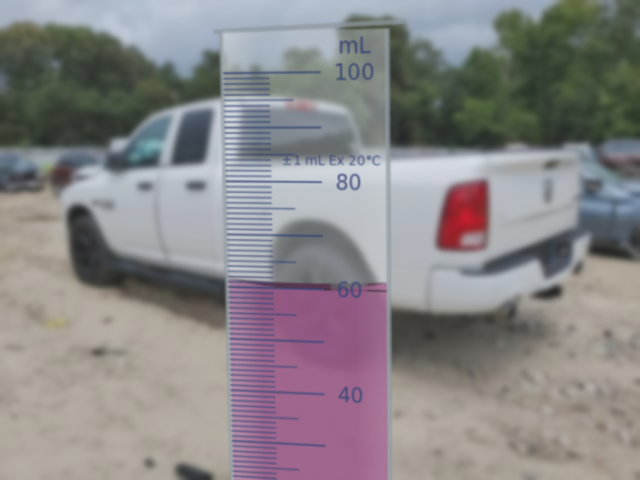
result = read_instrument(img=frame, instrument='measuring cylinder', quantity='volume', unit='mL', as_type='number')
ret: 60 mL
